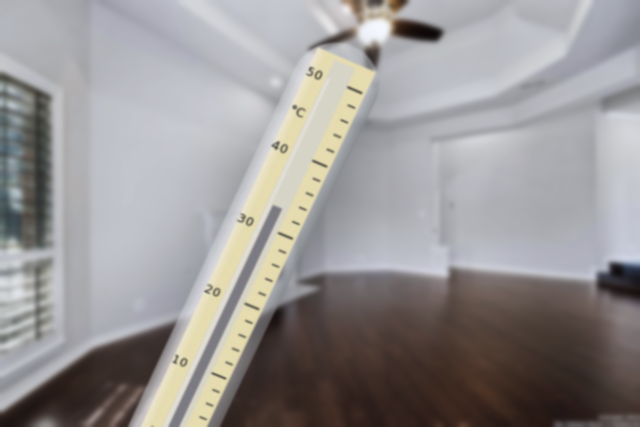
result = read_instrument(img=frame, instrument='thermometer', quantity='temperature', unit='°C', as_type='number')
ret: 33 °C
